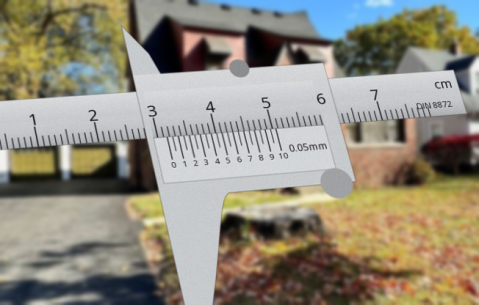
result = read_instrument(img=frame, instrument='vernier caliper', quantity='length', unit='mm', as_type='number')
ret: 31.6 mm
